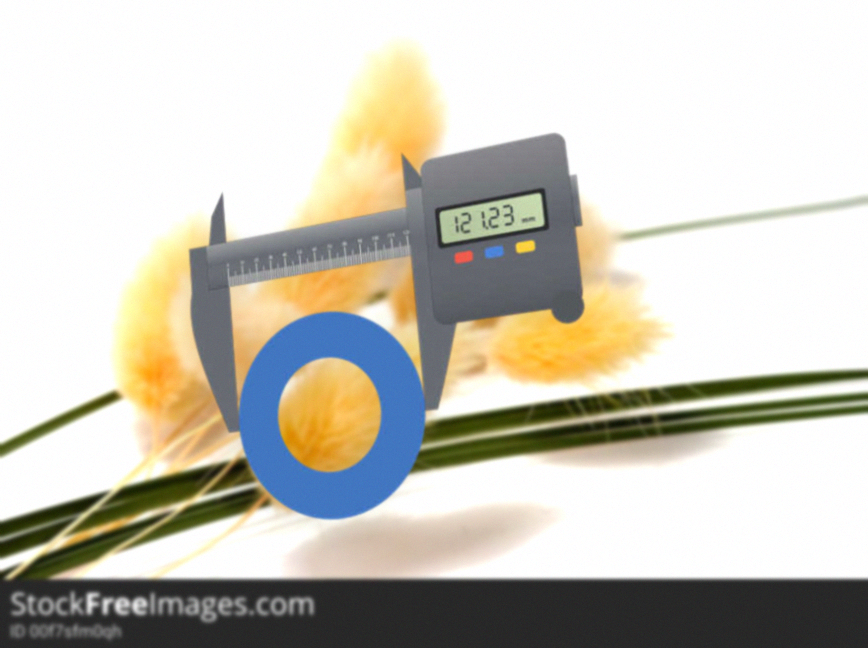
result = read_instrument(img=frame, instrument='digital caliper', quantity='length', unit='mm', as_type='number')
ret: 121.23 mm
